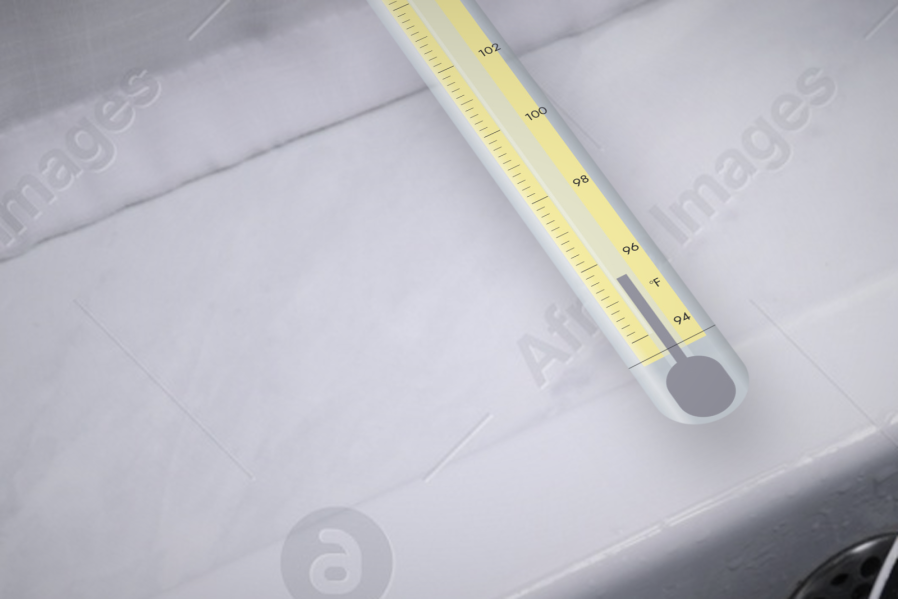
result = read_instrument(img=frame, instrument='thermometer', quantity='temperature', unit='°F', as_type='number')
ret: 95.5 °F
